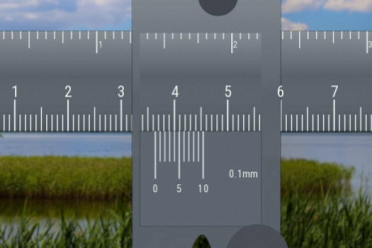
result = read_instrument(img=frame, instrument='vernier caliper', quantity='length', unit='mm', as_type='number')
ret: 36.4 mm
